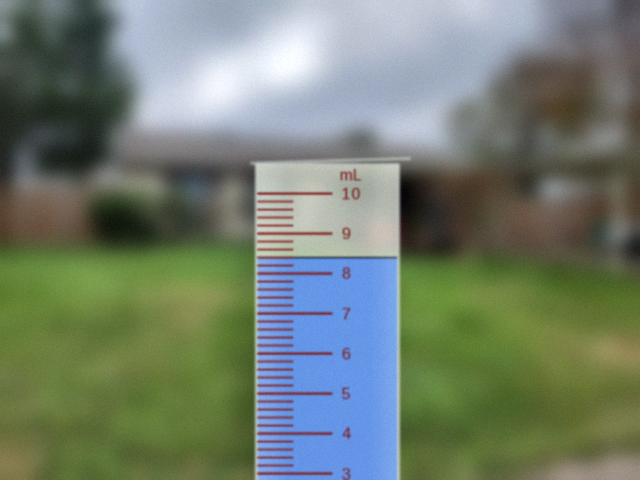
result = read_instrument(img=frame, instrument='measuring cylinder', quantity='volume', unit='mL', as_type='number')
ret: 8.4 mL
